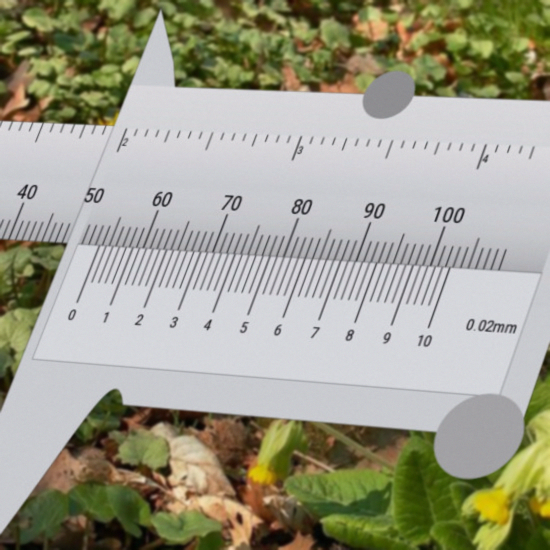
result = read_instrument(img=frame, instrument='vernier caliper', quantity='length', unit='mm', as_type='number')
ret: 53.6 mm
